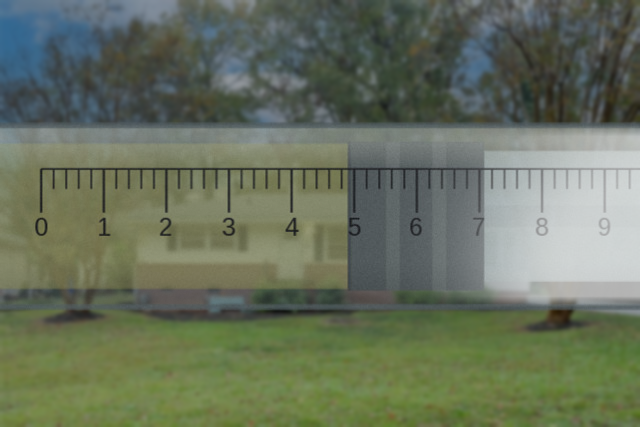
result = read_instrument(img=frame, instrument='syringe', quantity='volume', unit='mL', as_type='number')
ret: 4.9 mL
